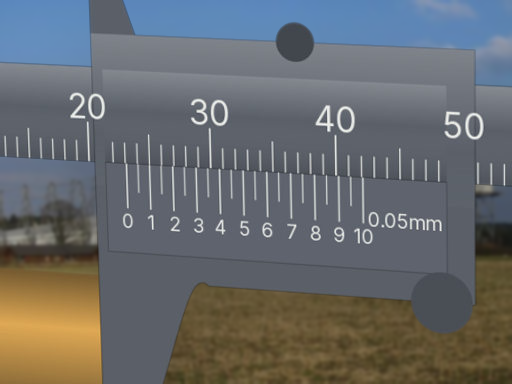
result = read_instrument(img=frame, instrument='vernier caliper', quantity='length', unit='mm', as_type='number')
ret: 23.1 mm
